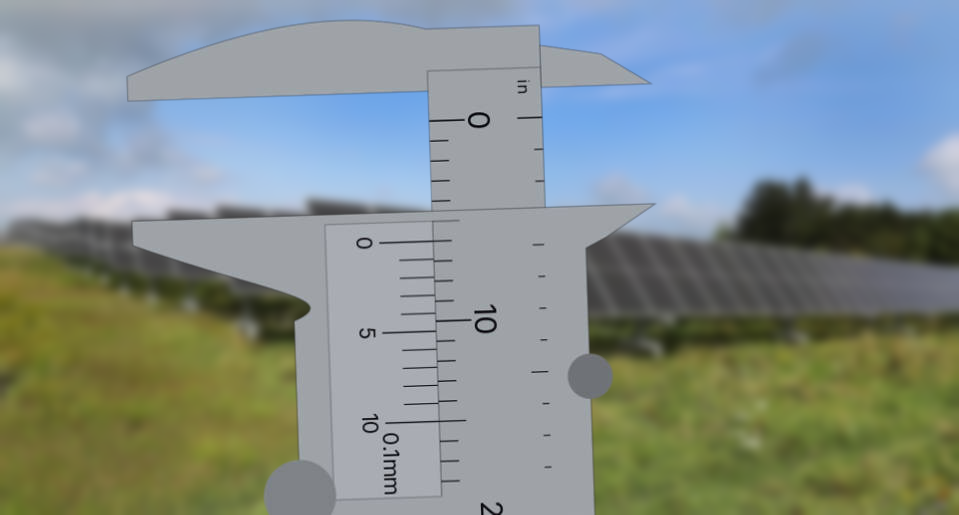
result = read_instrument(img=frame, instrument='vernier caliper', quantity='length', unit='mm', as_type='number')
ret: 6.0 mm
